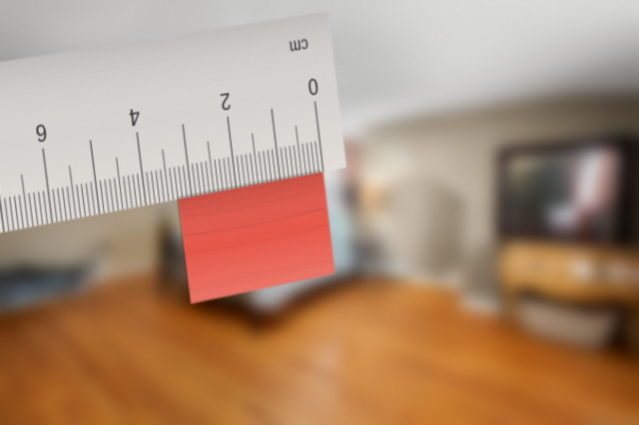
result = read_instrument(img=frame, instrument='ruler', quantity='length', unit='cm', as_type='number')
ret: 3.3 cm
